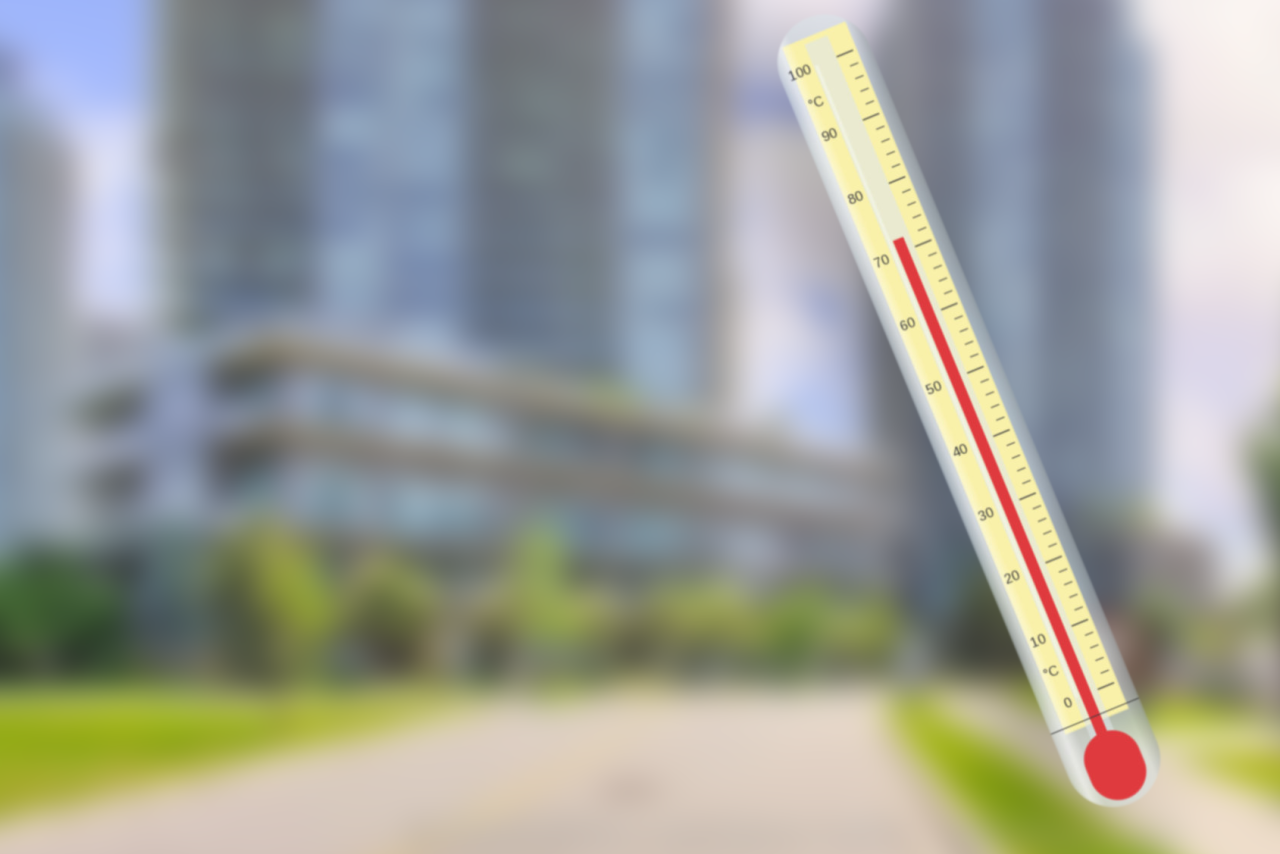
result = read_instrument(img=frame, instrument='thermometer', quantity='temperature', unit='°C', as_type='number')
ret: 72 °C
